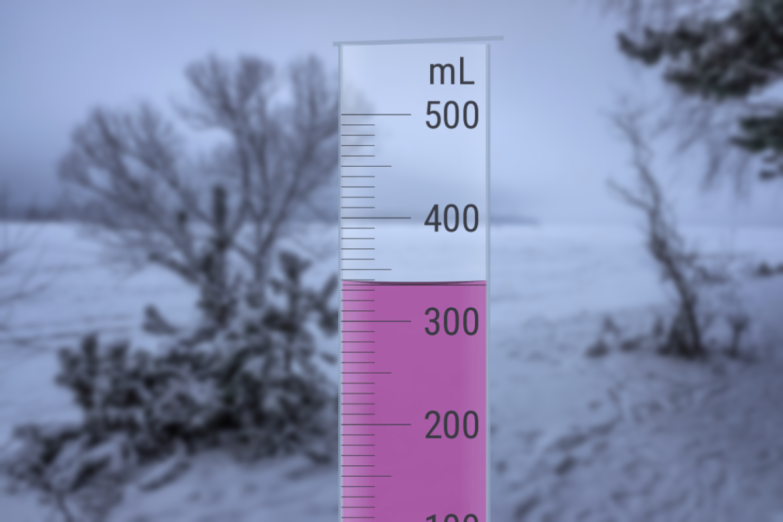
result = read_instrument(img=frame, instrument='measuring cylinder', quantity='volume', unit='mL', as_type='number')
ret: 335 mL
